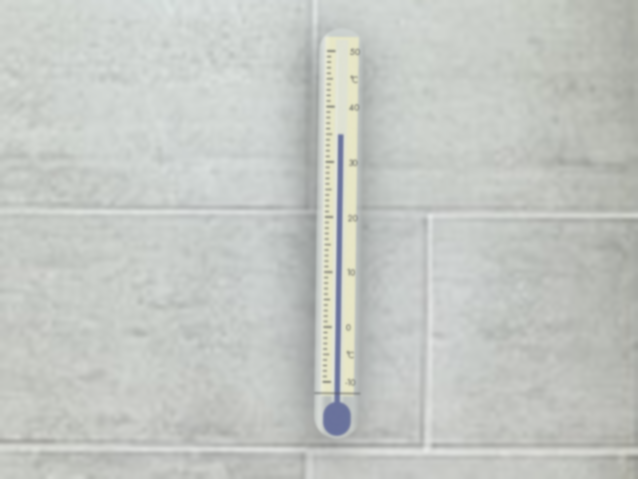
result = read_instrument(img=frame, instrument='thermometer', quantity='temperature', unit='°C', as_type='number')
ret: 35 °C
